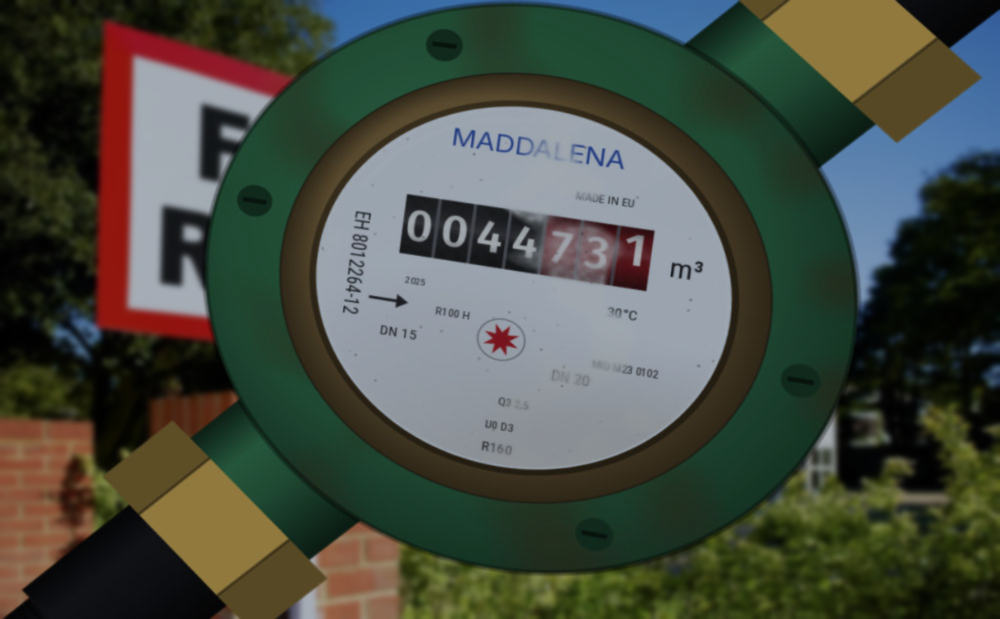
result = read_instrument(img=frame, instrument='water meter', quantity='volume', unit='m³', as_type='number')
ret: 44.731 m³
